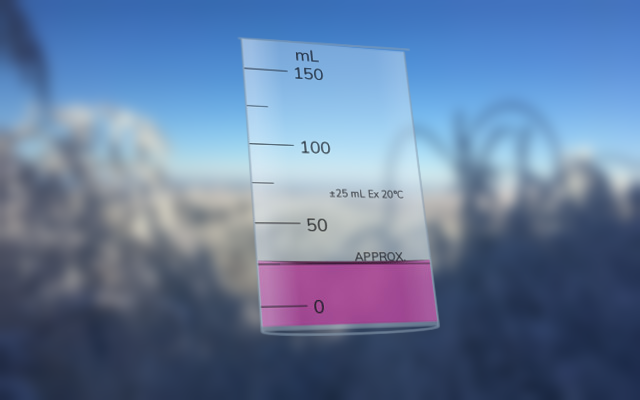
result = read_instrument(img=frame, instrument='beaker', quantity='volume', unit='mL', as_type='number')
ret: 25 mL
